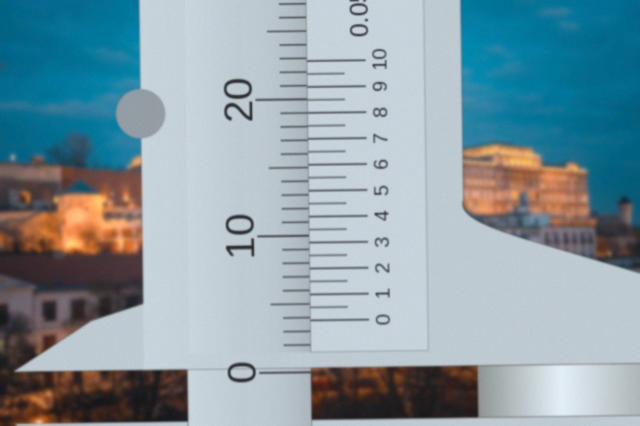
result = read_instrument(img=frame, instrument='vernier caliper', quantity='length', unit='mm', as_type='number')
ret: 3.8 mm
